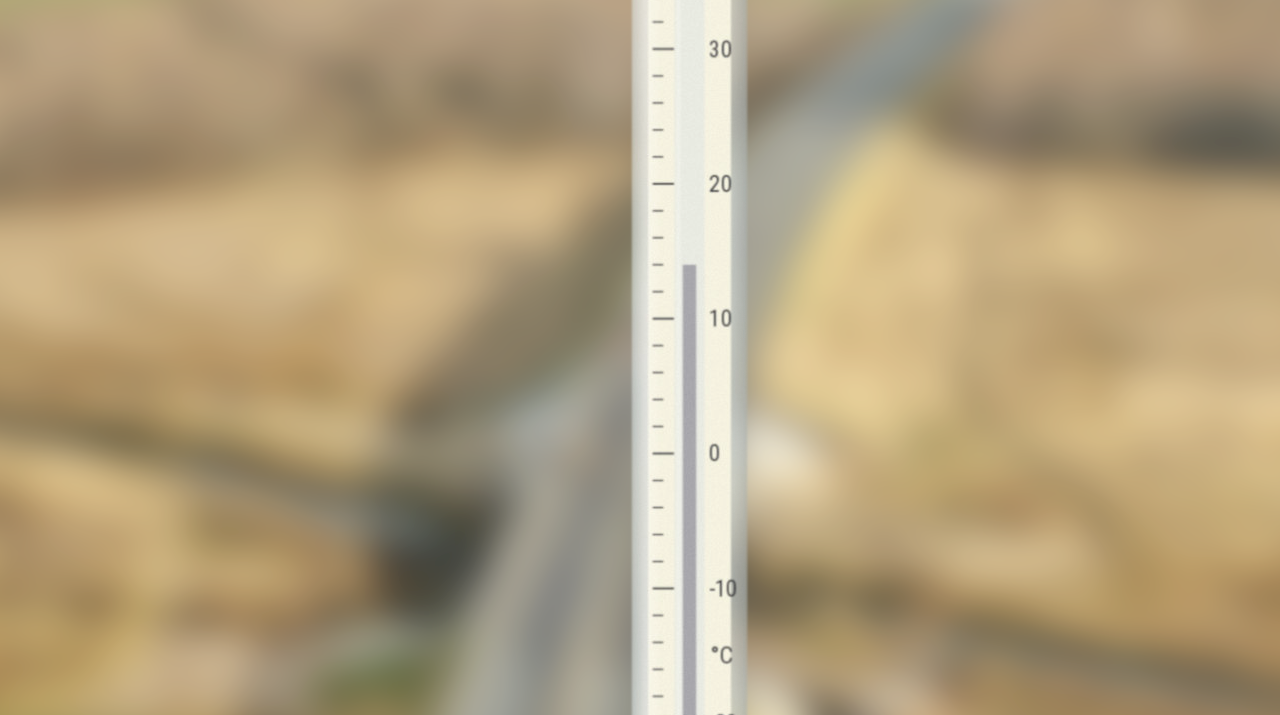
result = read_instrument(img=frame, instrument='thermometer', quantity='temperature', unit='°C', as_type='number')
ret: 14 °C
